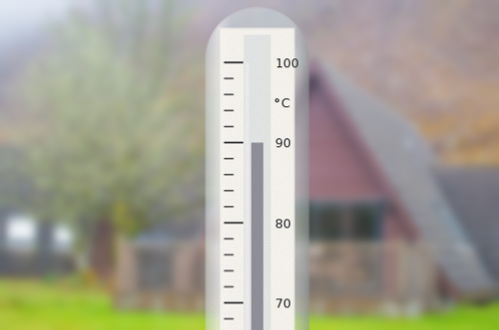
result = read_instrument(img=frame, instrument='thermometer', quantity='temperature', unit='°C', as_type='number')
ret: 90 °C
